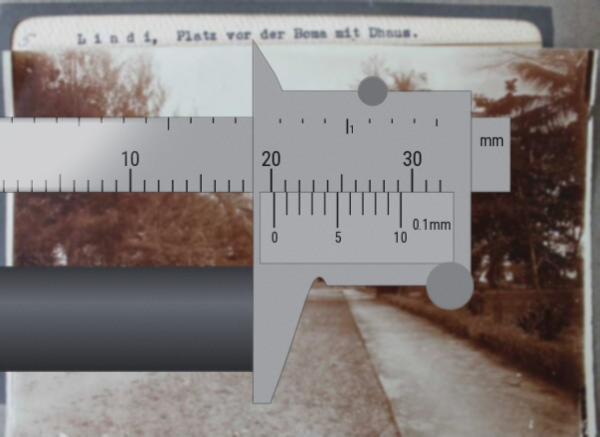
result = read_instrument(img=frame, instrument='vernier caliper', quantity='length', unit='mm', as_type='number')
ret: 20.2 mm
